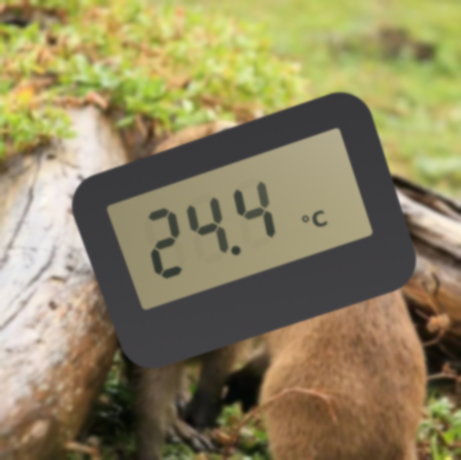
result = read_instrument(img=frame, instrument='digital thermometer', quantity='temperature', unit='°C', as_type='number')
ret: 24.4 °C
